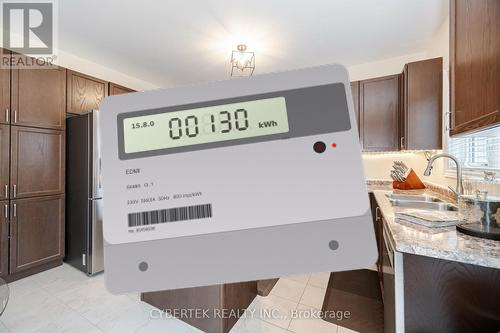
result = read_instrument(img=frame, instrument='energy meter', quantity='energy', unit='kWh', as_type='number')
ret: 130 kWh
